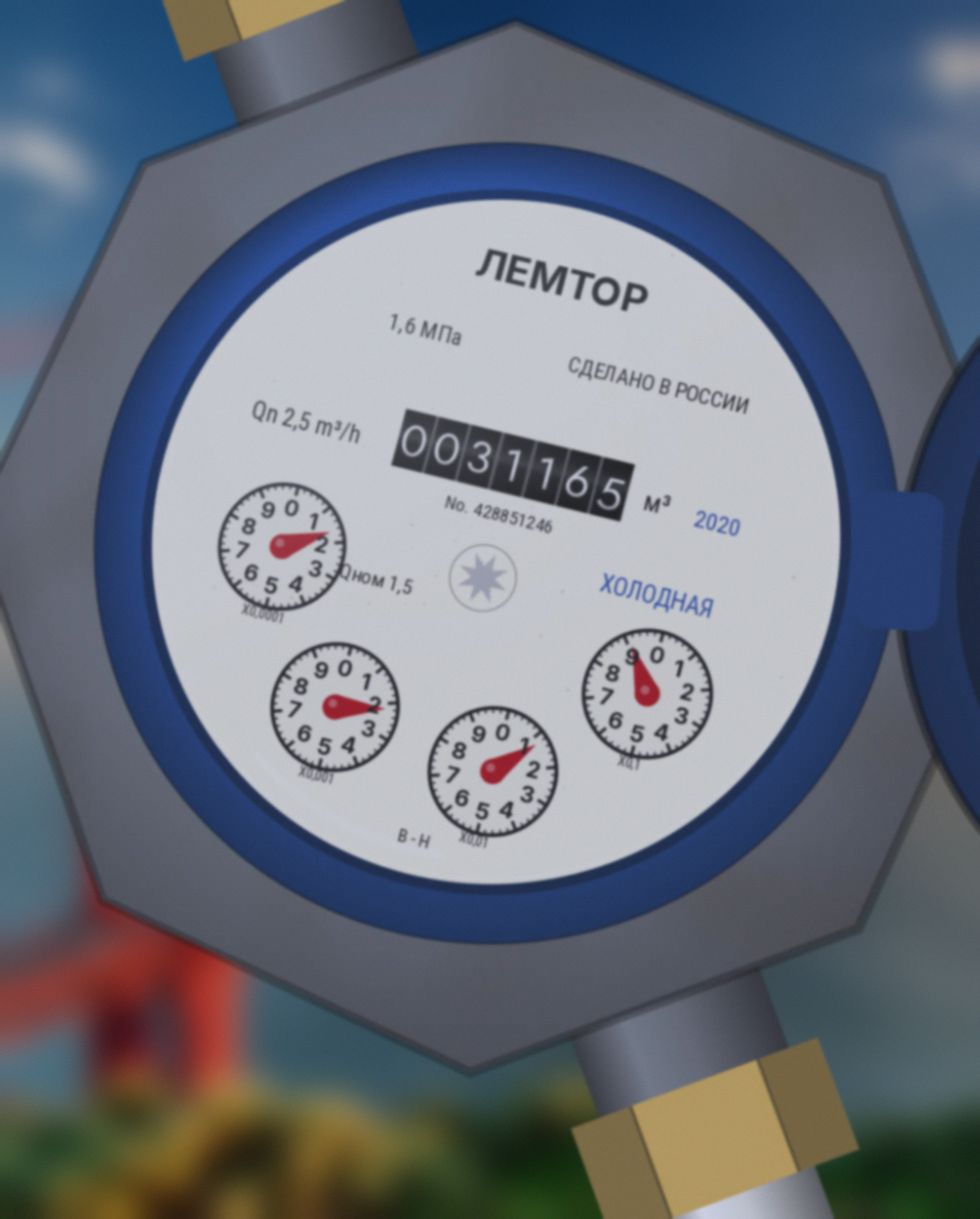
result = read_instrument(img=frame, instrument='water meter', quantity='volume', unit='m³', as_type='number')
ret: 31164.9121 m³
